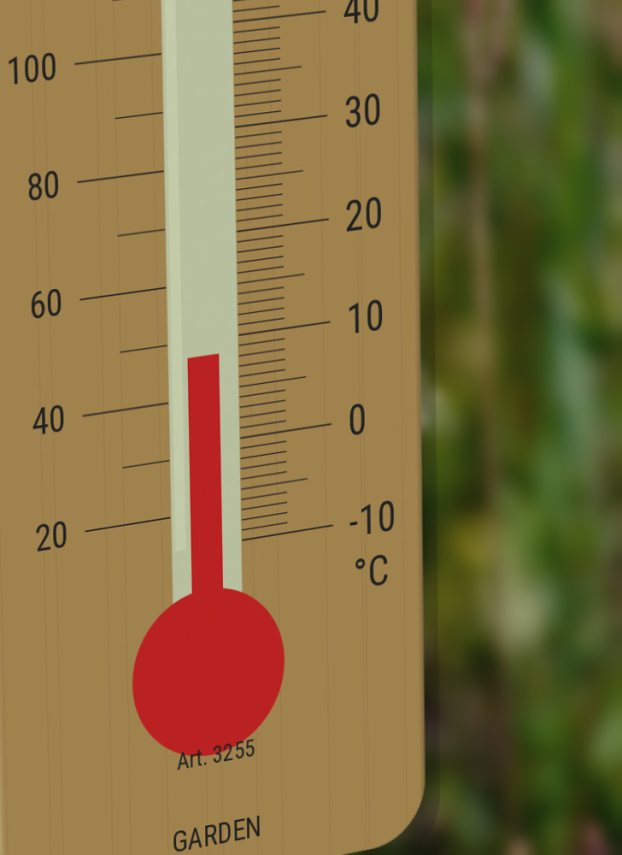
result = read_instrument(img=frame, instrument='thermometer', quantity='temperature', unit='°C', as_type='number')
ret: 8.5 °C
